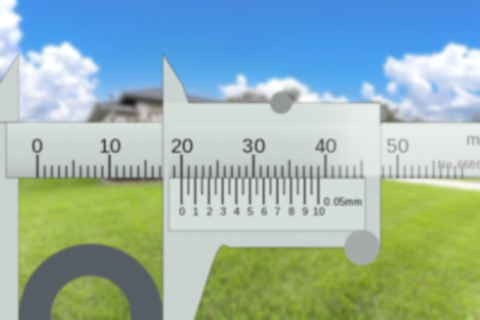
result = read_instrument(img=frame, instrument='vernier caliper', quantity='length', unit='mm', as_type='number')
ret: 20.0 mm
